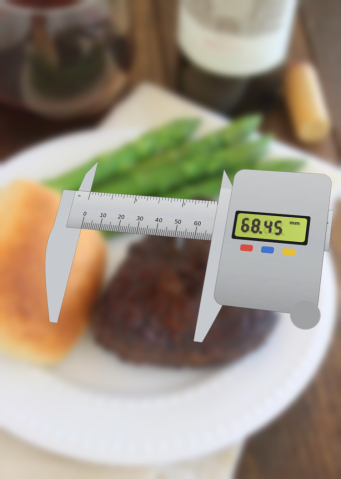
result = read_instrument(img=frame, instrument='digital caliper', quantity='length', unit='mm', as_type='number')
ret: 68.45 mm
